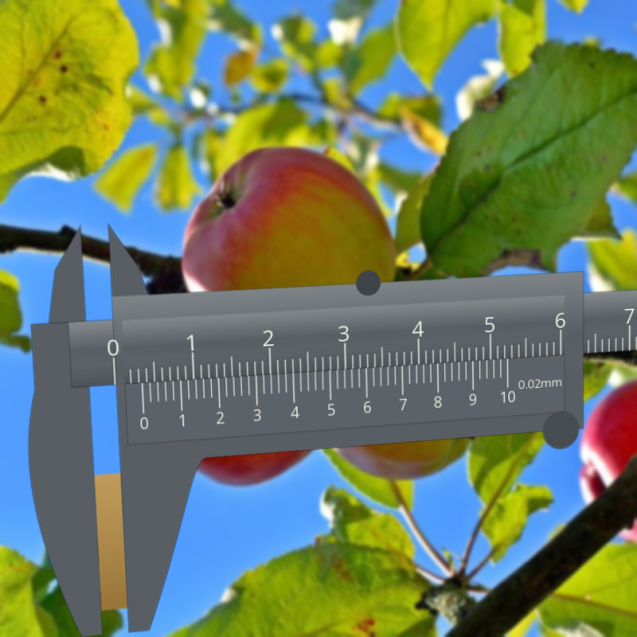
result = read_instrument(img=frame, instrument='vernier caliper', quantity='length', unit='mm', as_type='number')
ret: 3.4 mm
